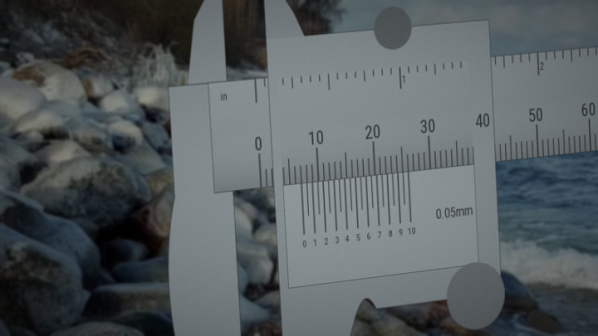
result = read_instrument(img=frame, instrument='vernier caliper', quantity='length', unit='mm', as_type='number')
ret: 7.0 mm
